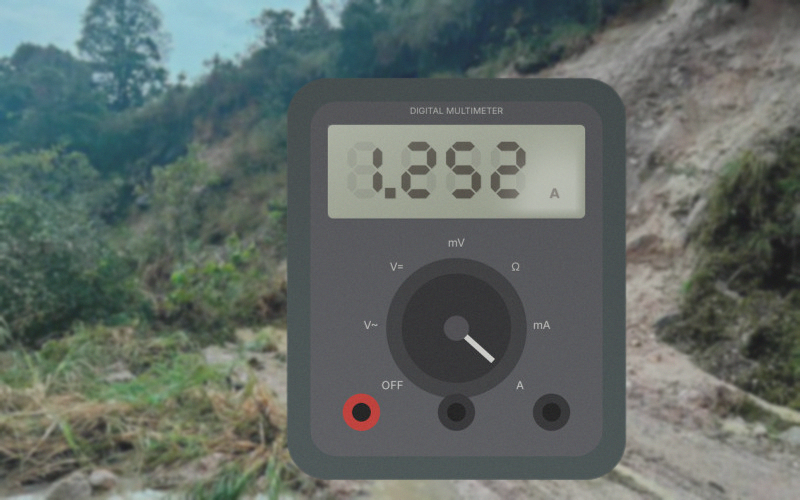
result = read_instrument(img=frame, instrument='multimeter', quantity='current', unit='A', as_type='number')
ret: 1.252 A
